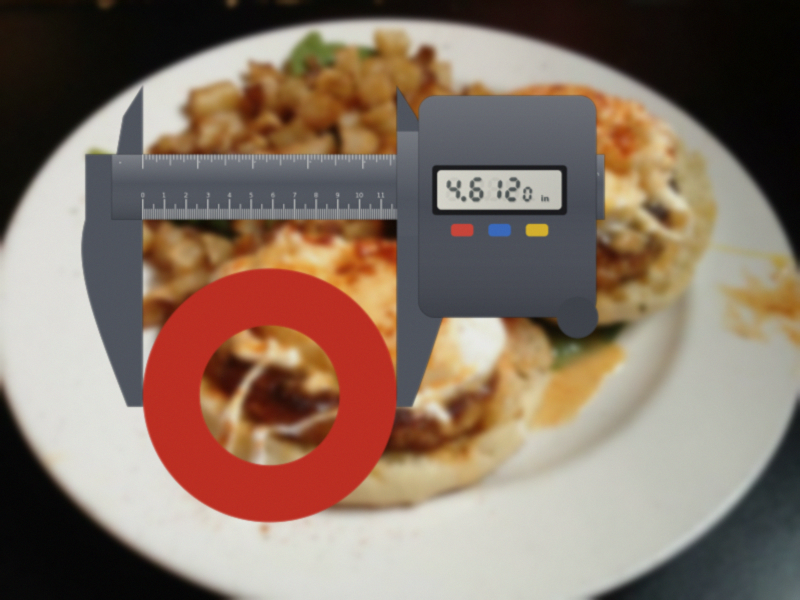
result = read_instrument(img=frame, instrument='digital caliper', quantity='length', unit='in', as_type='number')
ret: 4.6120 in
